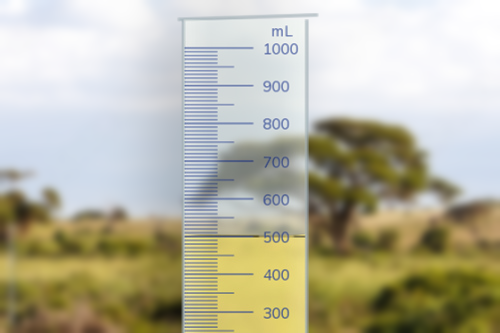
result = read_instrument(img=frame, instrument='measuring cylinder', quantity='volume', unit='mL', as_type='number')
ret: 500 mL
